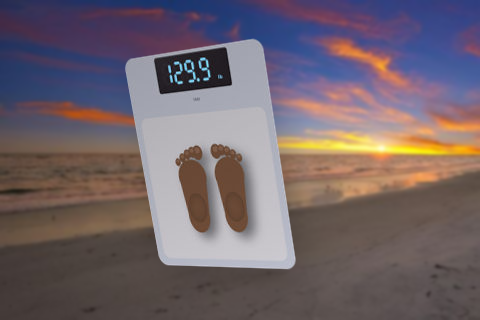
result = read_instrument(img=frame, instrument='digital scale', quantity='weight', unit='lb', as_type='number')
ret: 129.9 lb
